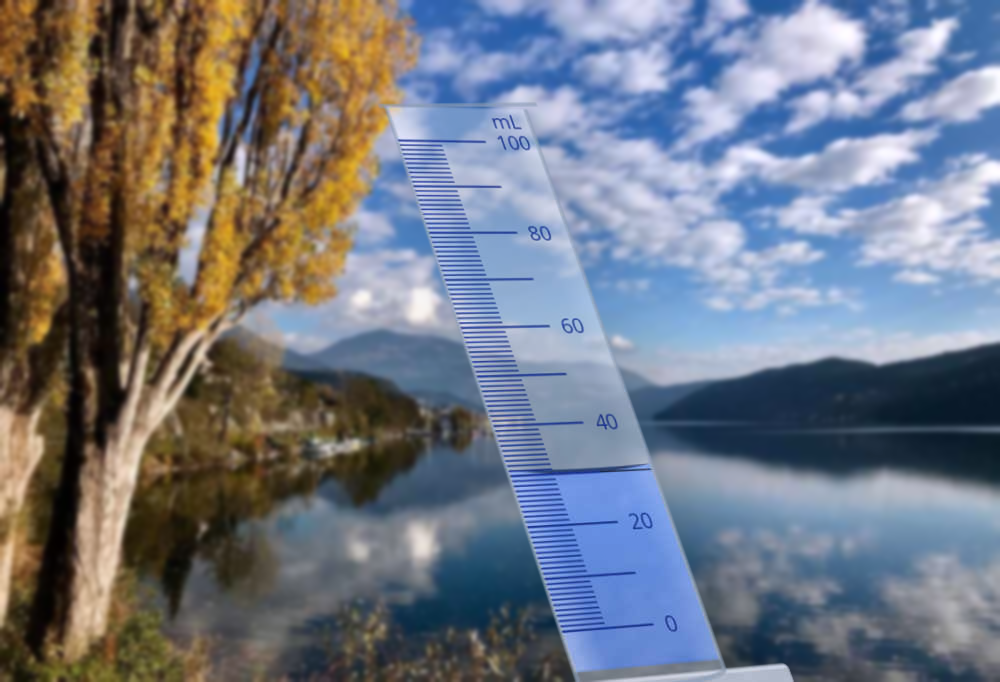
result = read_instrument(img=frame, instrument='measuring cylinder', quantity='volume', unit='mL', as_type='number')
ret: 30 mL
